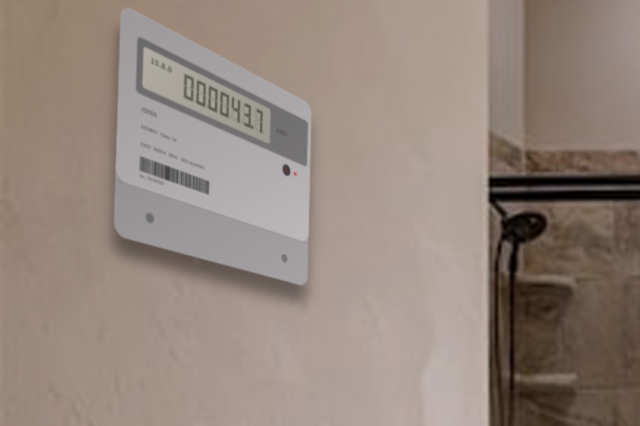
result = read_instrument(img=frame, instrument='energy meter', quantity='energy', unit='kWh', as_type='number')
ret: 43.7 kWh
